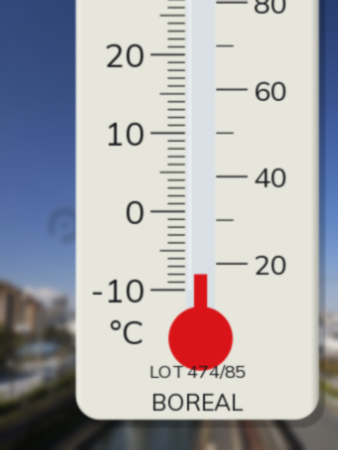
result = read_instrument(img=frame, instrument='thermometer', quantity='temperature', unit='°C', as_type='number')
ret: -8 °C
